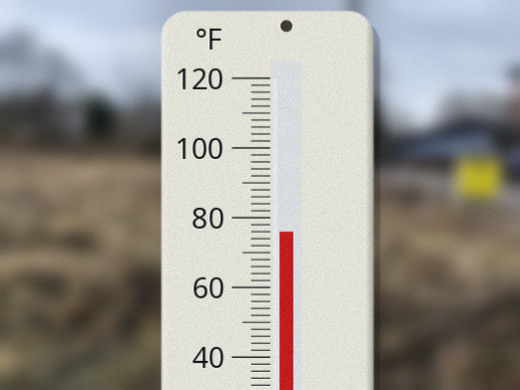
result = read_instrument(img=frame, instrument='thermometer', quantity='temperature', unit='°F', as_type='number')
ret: 76 °F
